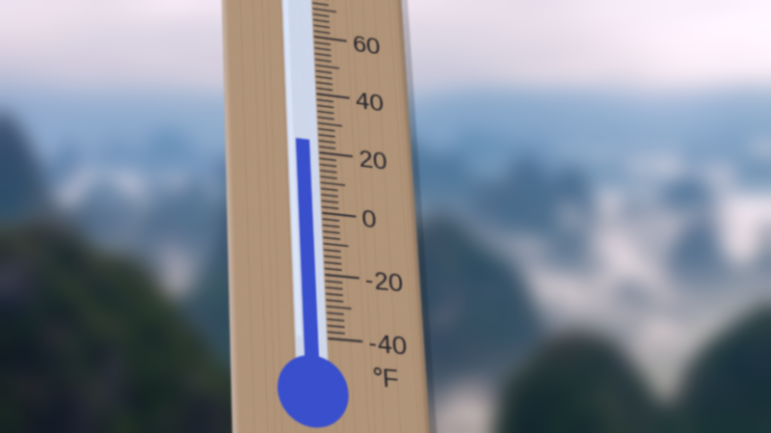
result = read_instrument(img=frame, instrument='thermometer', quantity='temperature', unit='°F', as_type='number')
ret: 24 °F
